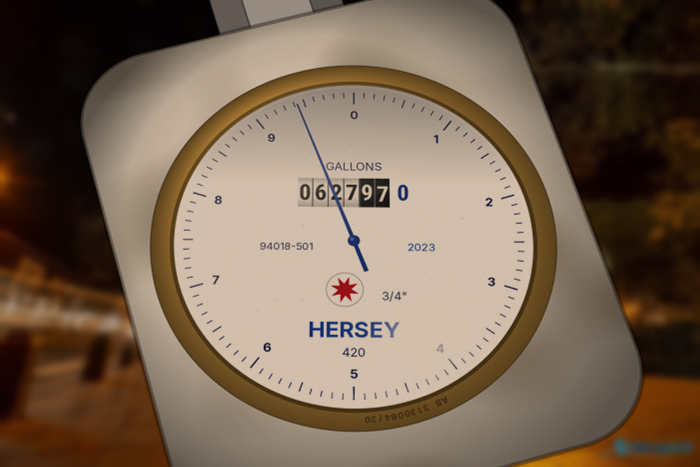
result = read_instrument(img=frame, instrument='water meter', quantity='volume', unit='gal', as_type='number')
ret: 627969.4 gal
